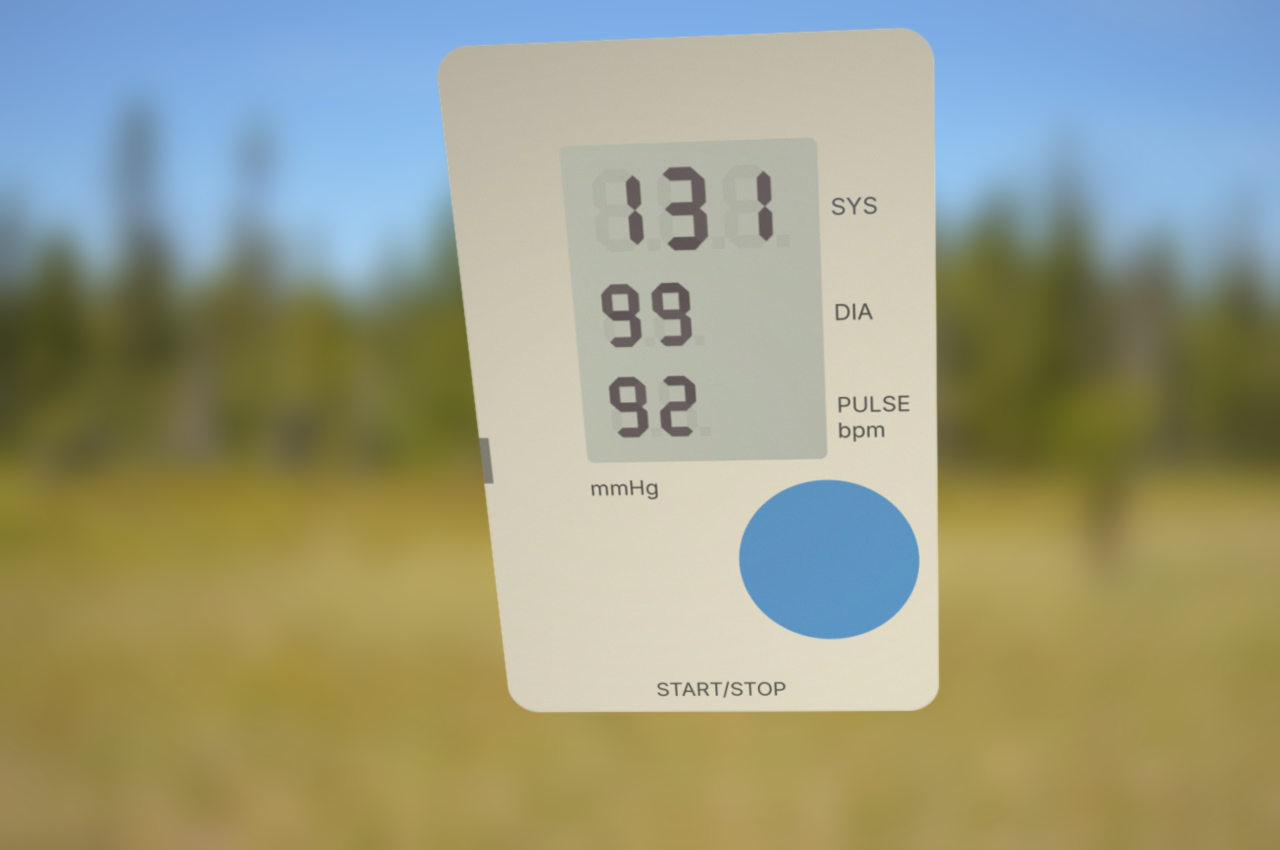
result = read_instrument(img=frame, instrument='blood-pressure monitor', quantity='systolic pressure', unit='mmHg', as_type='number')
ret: 131 mmHg
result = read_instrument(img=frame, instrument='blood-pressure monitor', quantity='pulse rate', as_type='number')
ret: 92 bpm
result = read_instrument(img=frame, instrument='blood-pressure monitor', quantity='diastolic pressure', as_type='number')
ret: 99 mmHg
